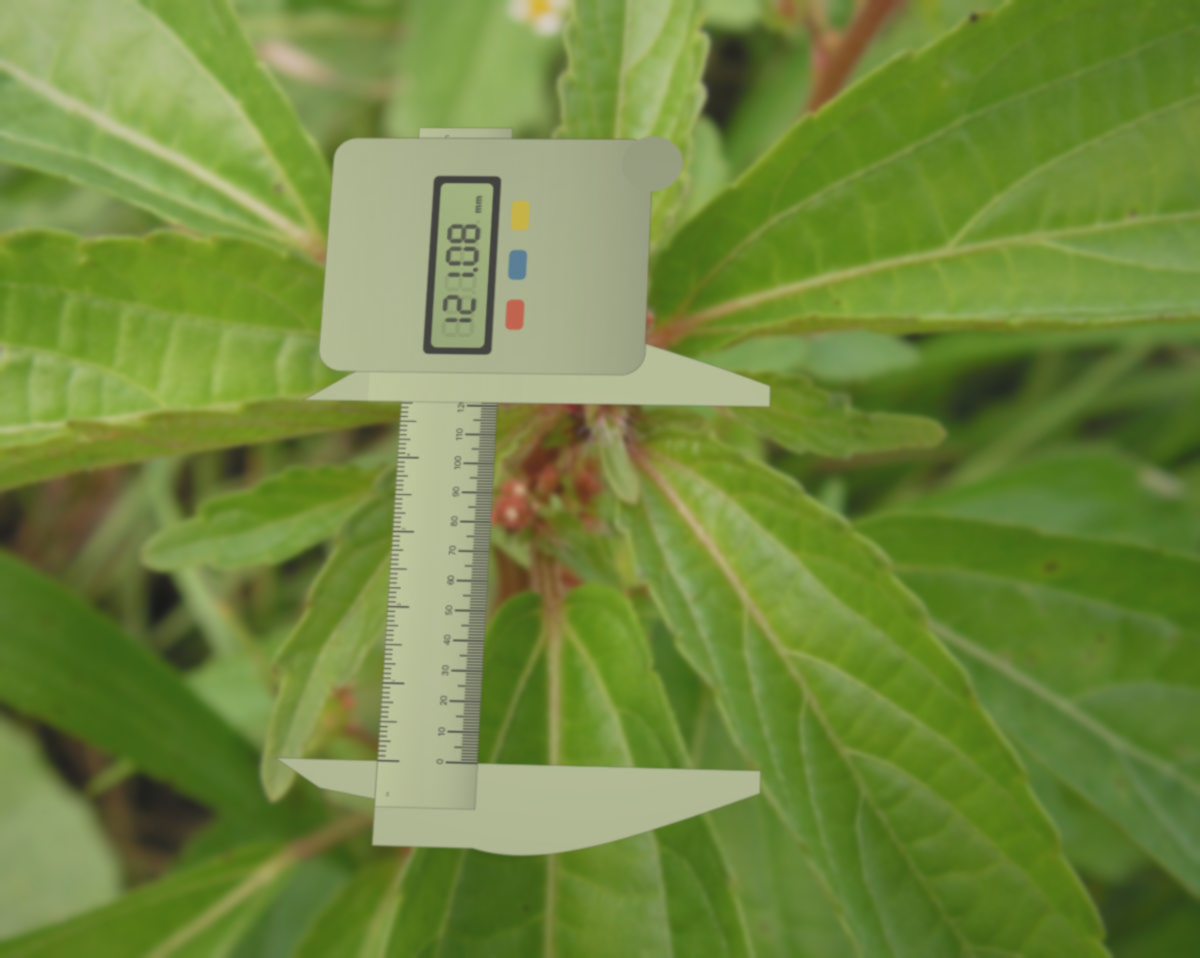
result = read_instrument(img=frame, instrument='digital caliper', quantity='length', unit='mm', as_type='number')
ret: 121.08 mm
